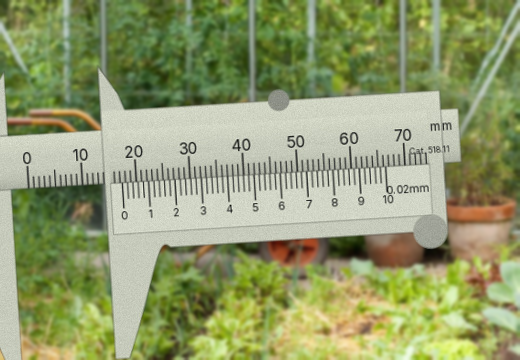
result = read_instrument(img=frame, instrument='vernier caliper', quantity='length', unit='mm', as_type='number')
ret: 17.4 mm
